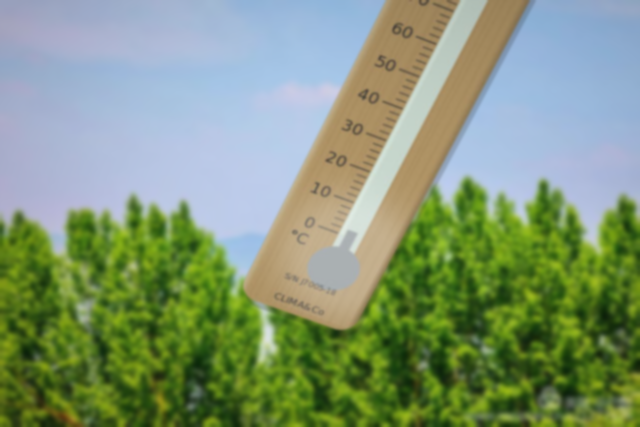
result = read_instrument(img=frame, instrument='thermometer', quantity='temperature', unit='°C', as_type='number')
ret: 2 °C
